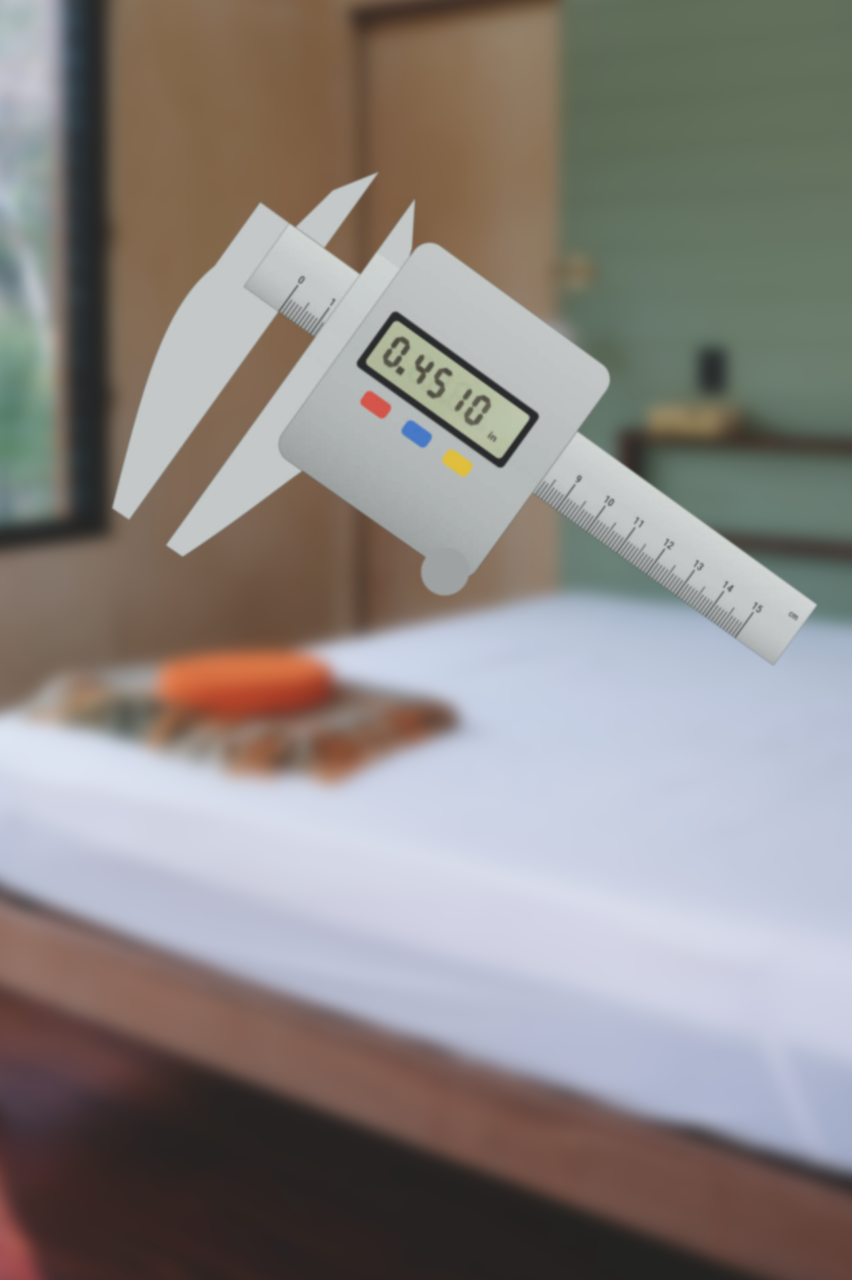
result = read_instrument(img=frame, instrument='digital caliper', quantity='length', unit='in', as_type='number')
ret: 0.4510 in
